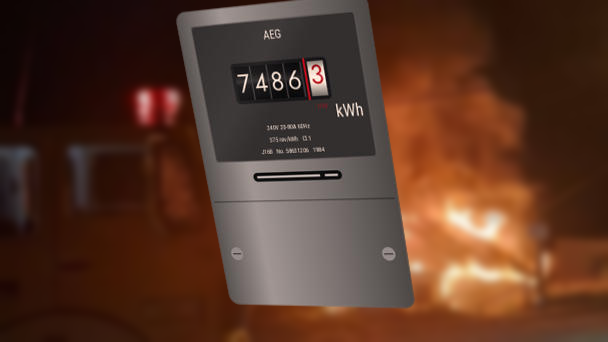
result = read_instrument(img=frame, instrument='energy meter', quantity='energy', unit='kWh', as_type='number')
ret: 7486.3 kWh
